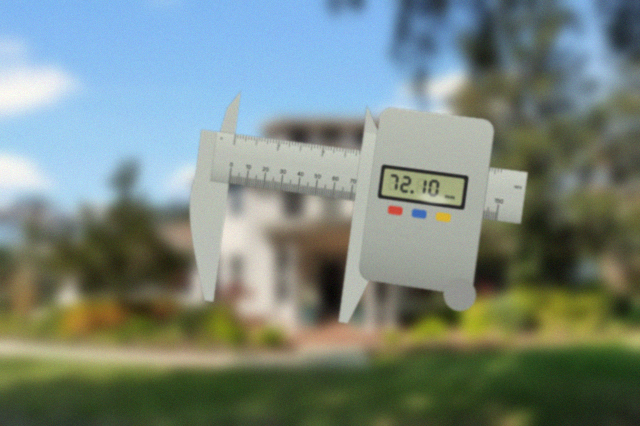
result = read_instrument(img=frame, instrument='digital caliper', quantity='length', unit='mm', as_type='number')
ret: 72.10 mm
